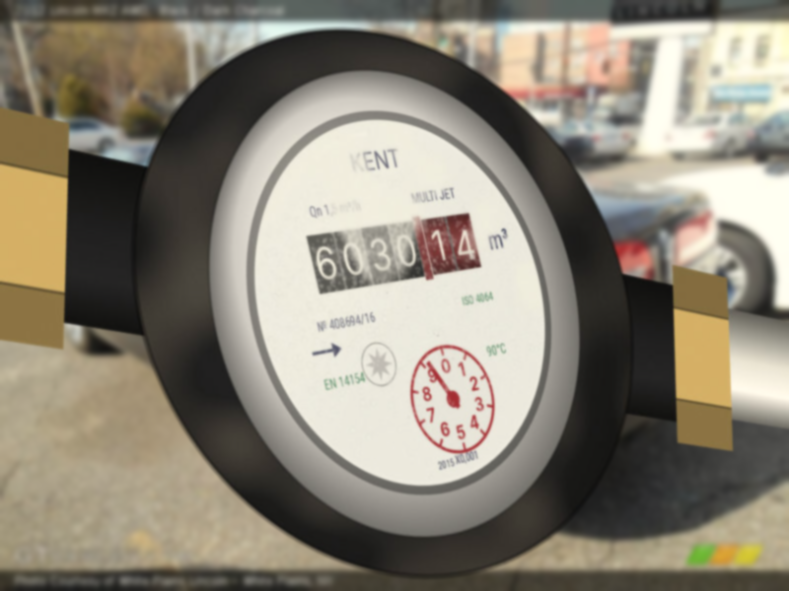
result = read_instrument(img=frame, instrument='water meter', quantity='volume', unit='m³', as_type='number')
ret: 6030.139 m³
